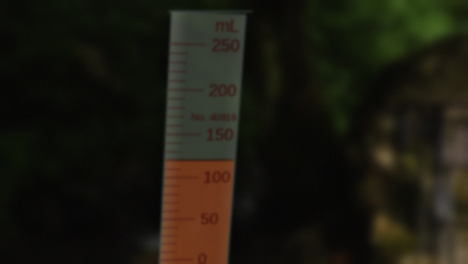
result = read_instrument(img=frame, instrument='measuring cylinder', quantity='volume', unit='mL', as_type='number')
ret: 120 mL
